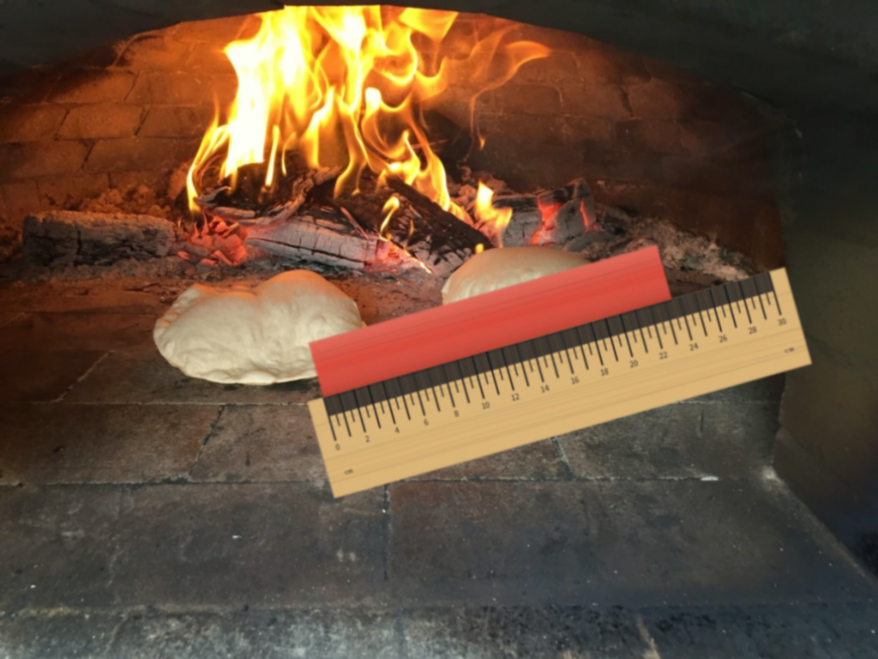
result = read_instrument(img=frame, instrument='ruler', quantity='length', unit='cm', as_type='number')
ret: 23.5 cm
